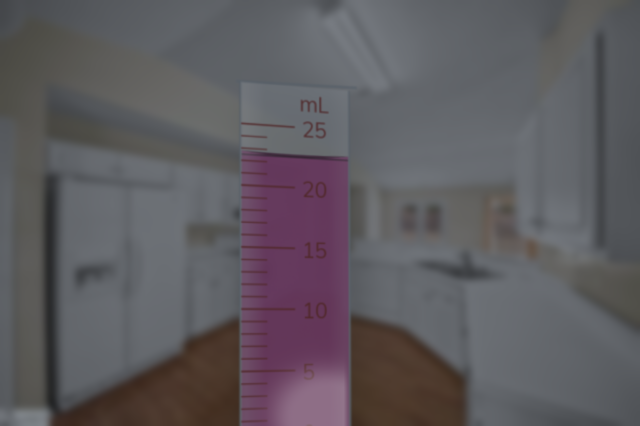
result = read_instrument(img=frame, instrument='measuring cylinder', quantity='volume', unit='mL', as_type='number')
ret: 22.5 mL
